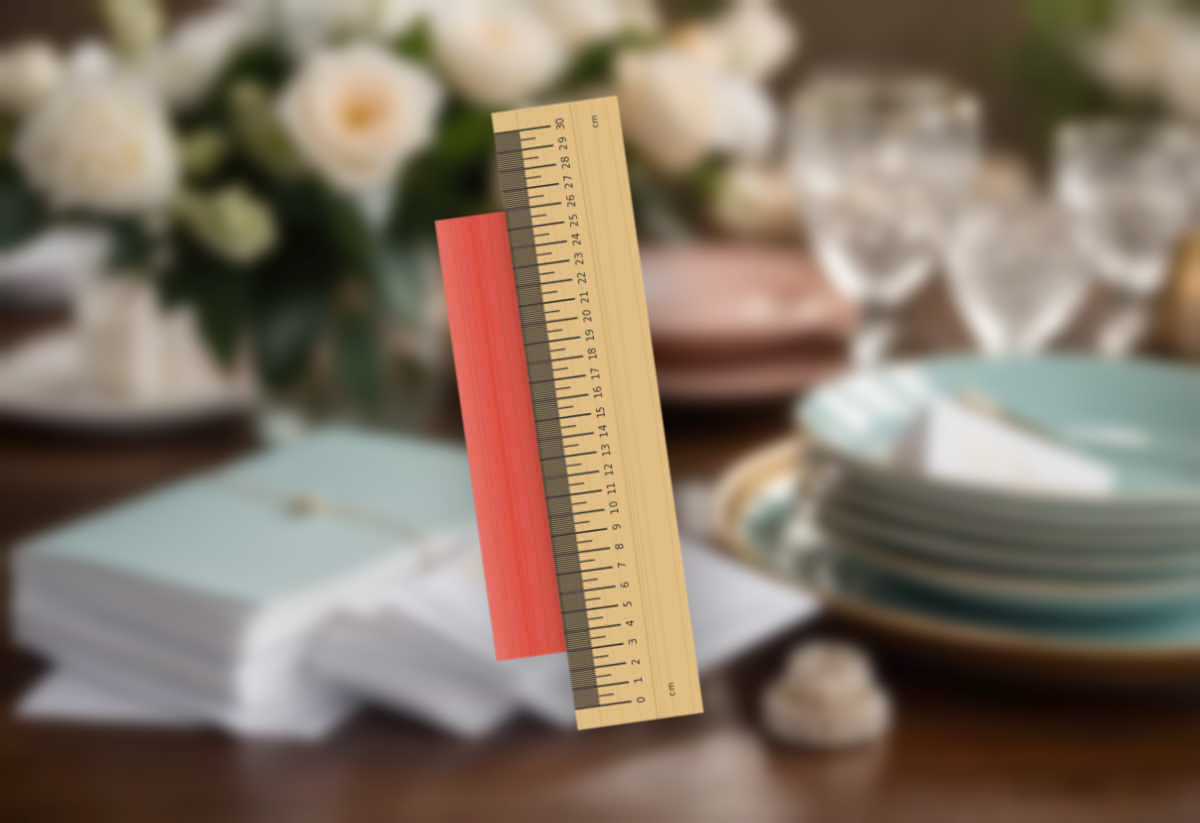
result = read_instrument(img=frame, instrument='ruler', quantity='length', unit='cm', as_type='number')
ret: 23 cm
